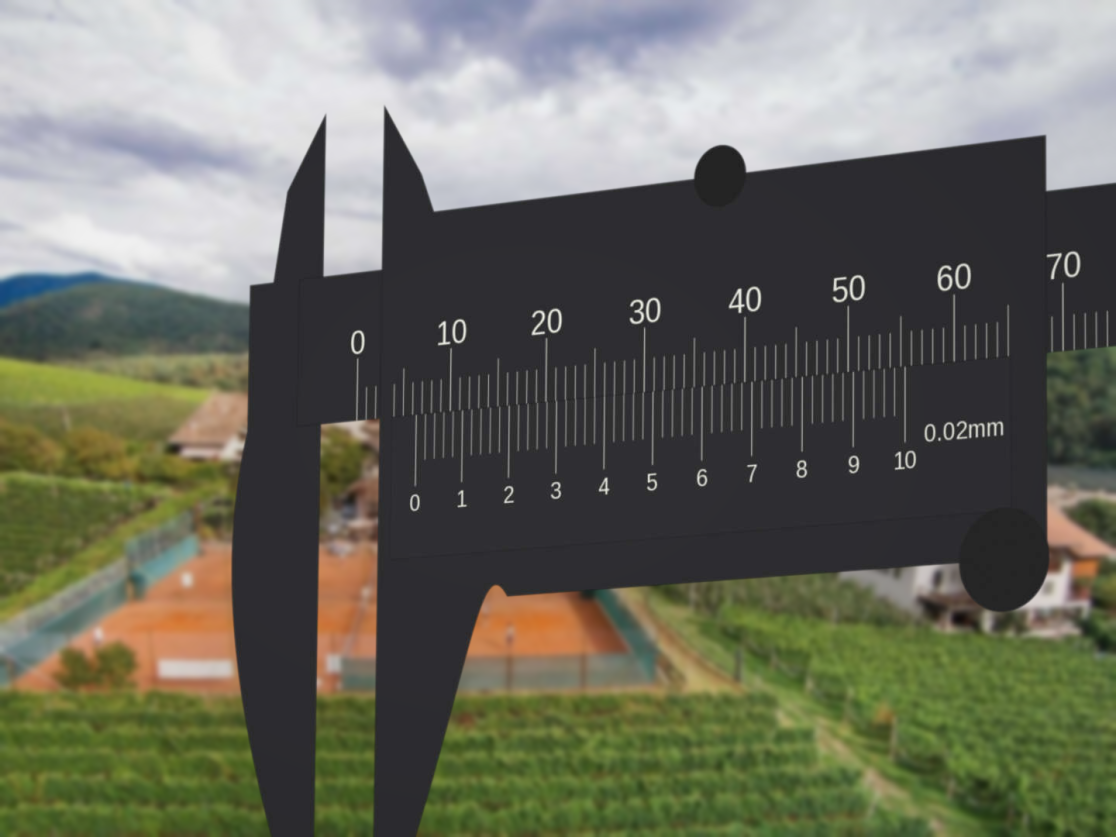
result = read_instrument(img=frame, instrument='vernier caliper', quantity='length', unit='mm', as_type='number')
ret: 6.4 mm
